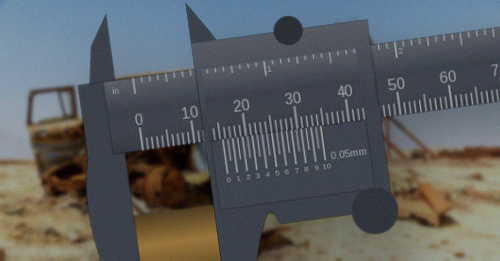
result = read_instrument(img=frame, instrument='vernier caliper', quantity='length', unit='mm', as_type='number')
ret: 15.5 mm
